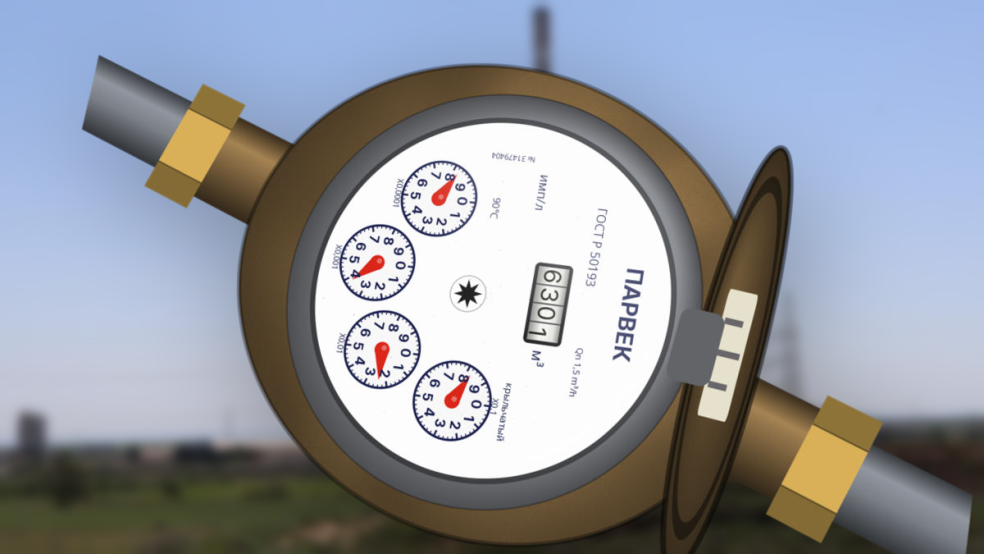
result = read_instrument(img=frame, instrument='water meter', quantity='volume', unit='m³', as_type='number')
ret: 6300.8238 m³
